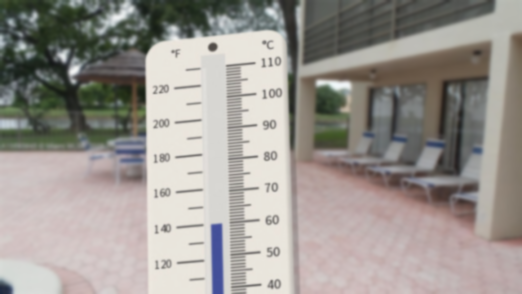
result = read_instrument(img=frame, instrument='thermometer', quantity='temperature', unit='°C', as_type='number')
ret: 60 °C
